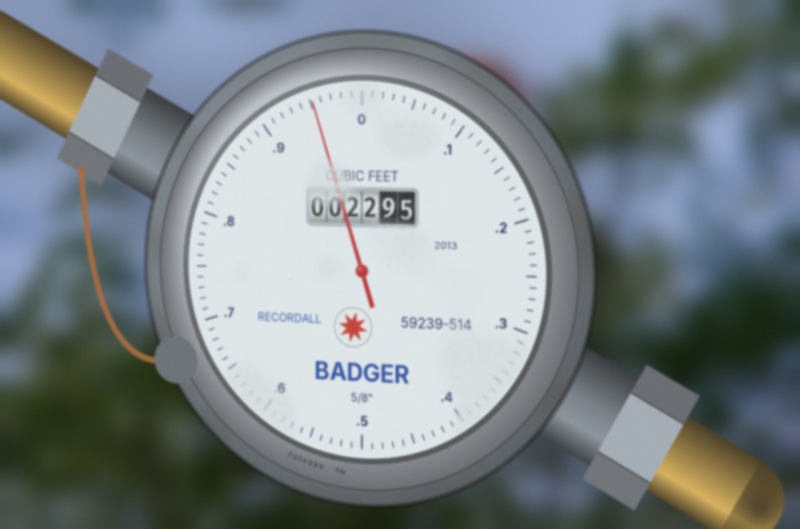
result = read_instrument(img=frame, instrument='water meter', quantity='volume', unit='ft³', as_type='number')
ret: 2294.95 ft³
